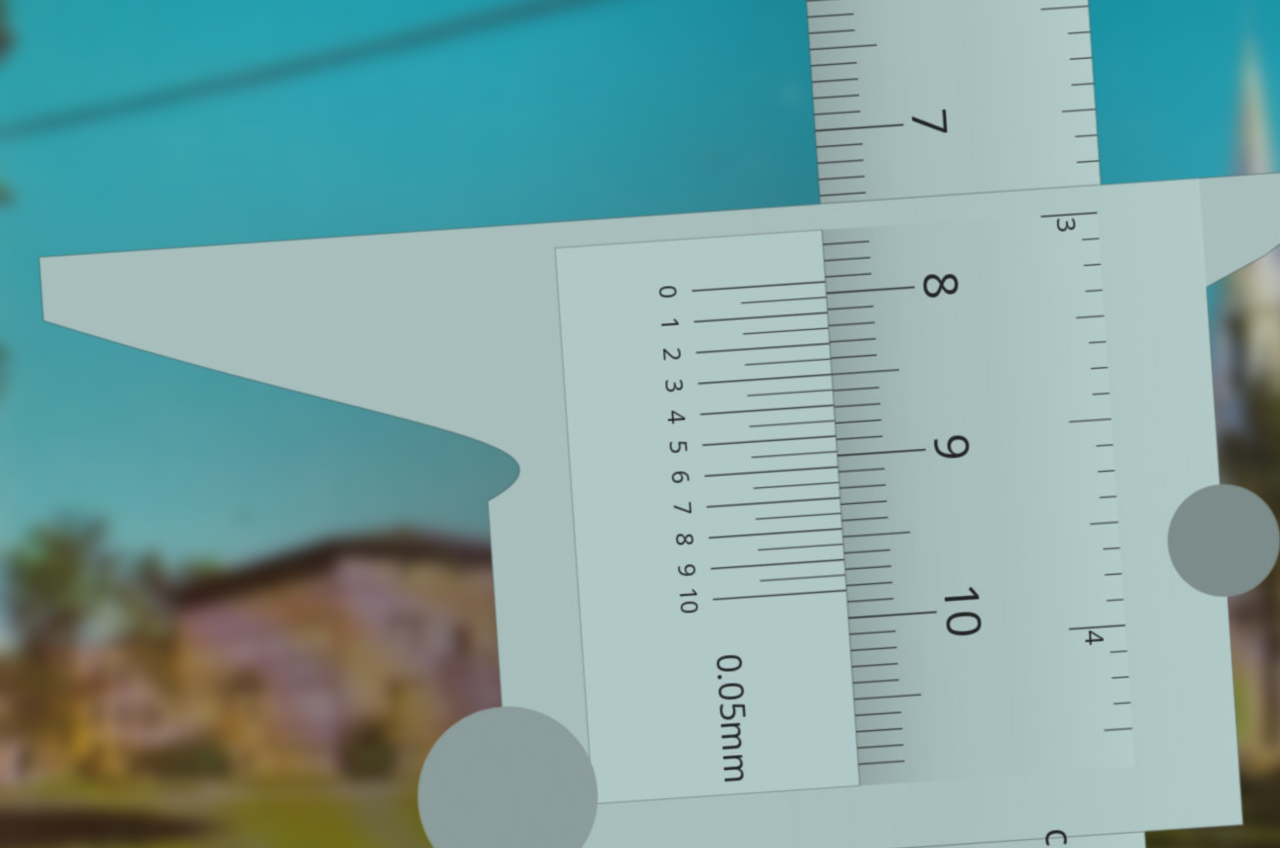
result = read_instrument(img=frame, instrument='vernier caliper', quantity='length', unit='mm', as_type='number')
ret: 79.3 mm
